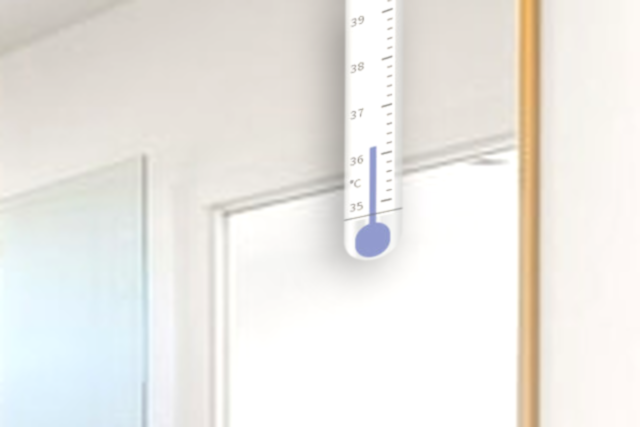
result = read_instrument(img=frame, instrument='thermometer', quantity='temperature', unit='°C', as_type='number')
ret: 36.2 °C
